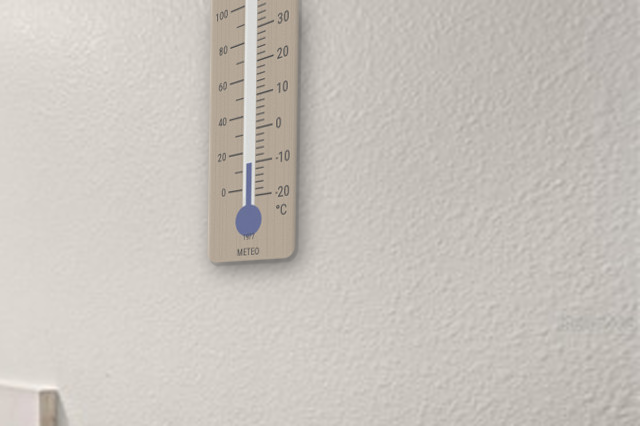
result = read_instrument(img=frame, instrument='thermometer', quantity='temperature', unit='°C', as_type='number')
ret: -10 °C
